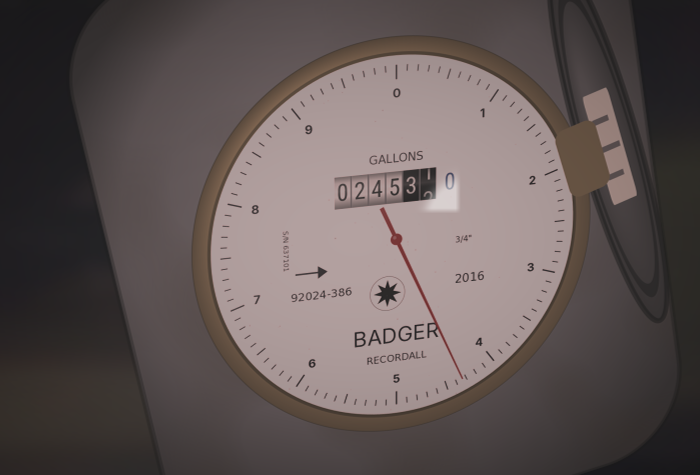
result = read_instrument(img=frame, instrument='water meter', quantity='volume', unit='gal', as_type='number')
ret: 245314.3 gal
